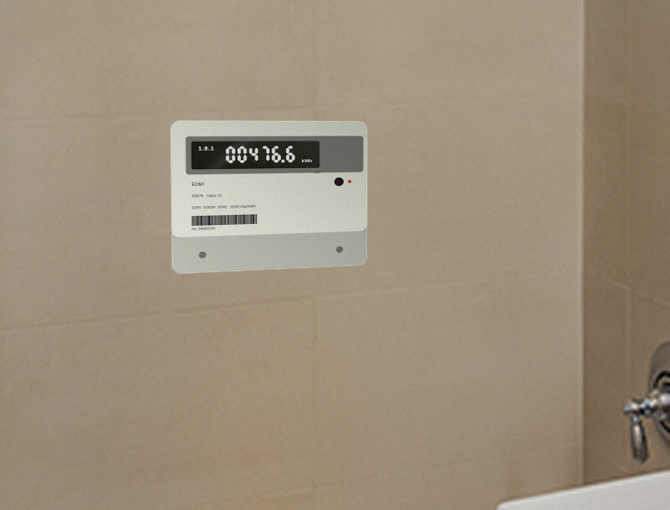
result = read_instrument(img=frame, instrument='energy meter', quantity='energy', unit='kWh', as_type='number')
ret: 476.6 kWh
